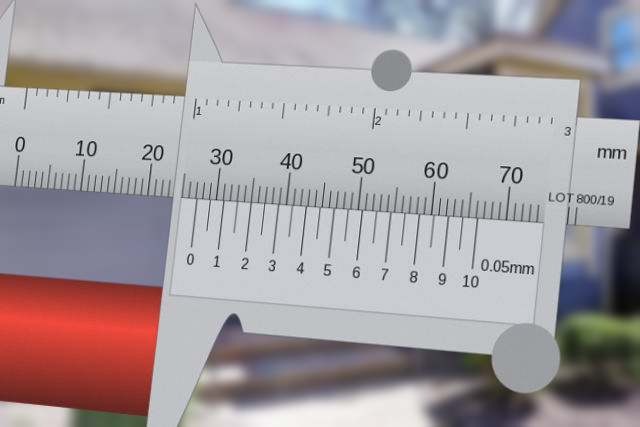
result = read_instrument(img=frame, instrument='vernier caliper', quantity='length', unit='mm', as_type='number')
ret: 27.2 mm
